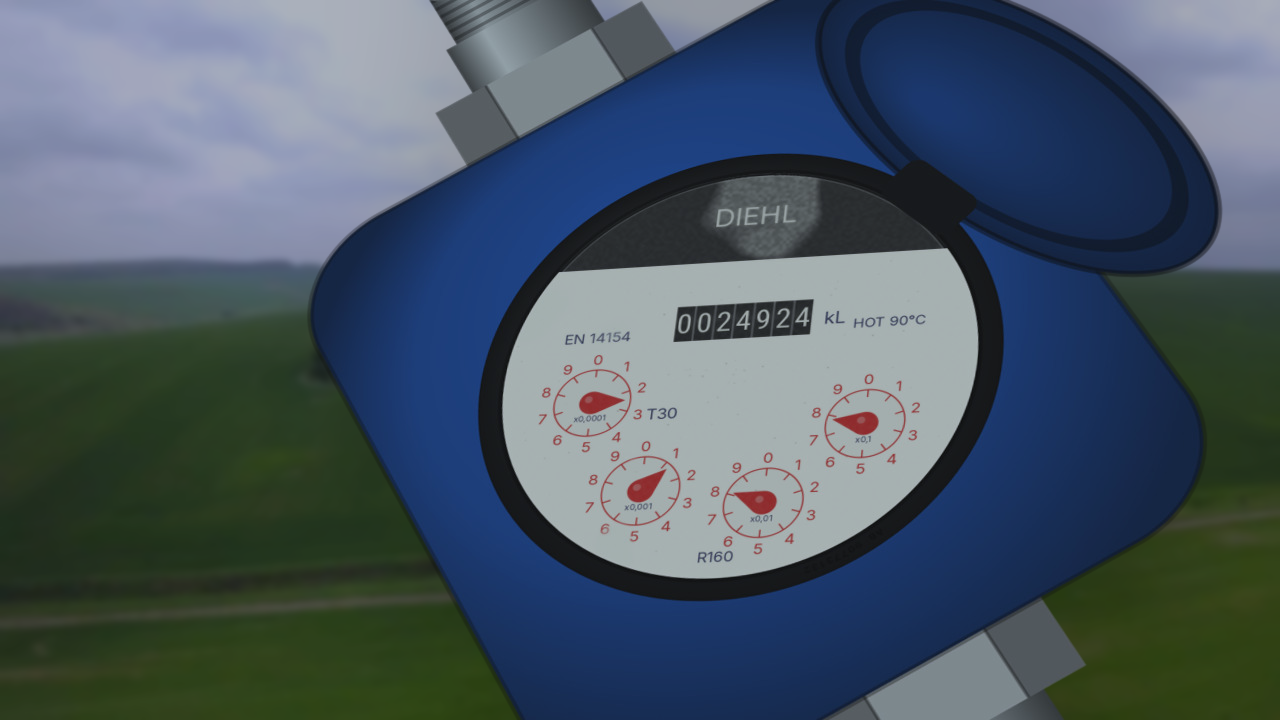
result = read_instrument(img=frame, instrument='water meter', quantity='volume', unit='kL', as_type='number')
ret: 24924.7812 kL
